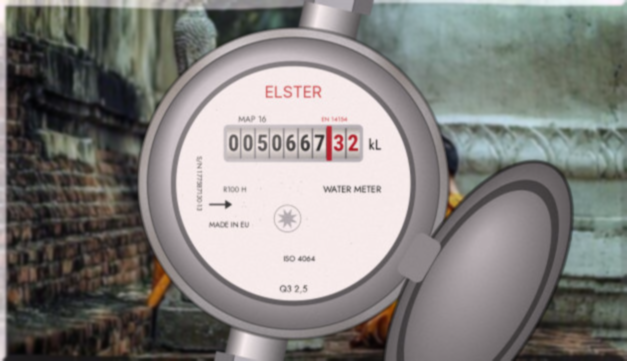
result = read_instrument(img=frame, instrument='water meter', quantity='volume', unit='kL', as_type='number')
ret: 50667.32 kL
